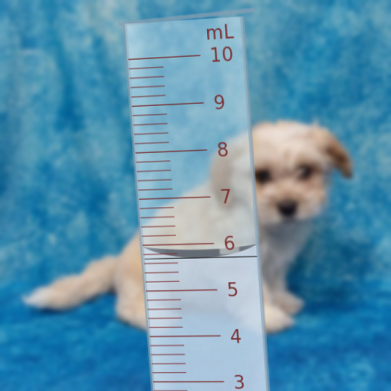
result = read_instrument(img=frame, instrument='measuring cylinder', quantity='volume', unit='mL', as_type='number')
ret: 5.7 mL
